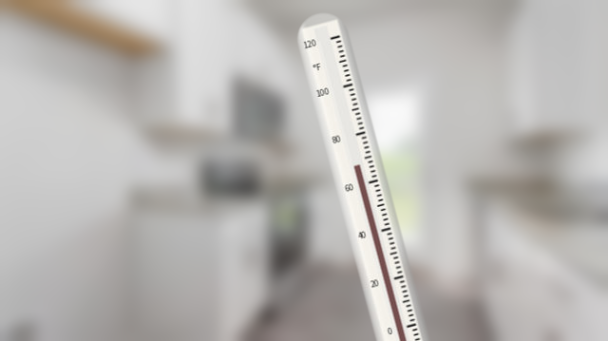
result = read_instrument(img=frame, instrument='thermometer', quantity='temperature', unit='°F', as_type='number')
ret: 68 °F
